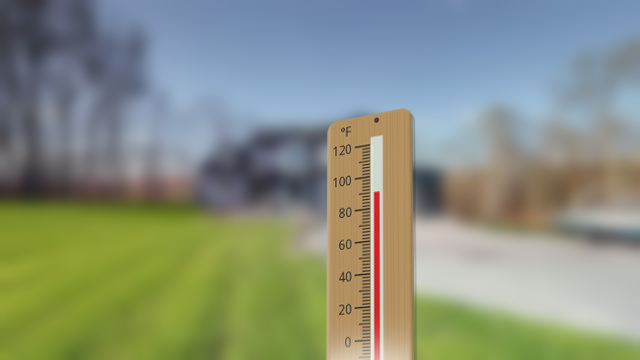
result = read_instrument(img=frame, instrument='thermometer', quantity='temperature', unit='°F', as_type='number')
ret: 90 °F
